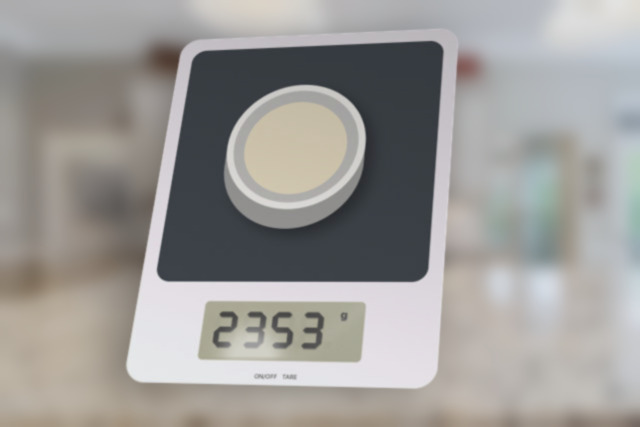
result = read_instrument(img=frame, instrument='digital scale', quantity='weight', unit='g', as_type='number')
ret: 2353 g
